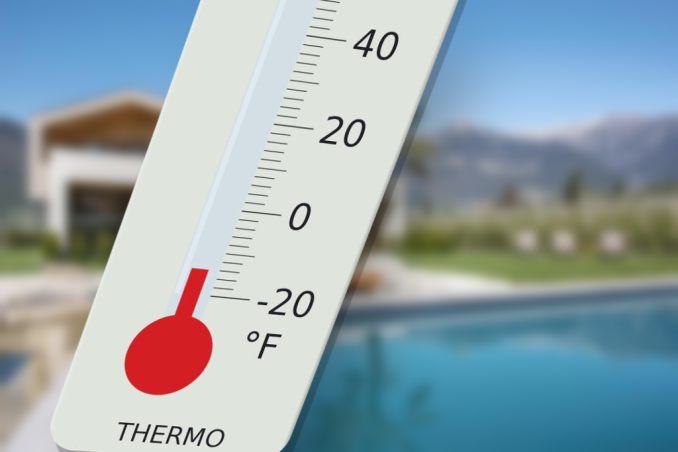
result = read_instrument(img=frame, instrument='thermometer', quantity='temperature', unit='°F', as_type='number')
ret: -14 °F
